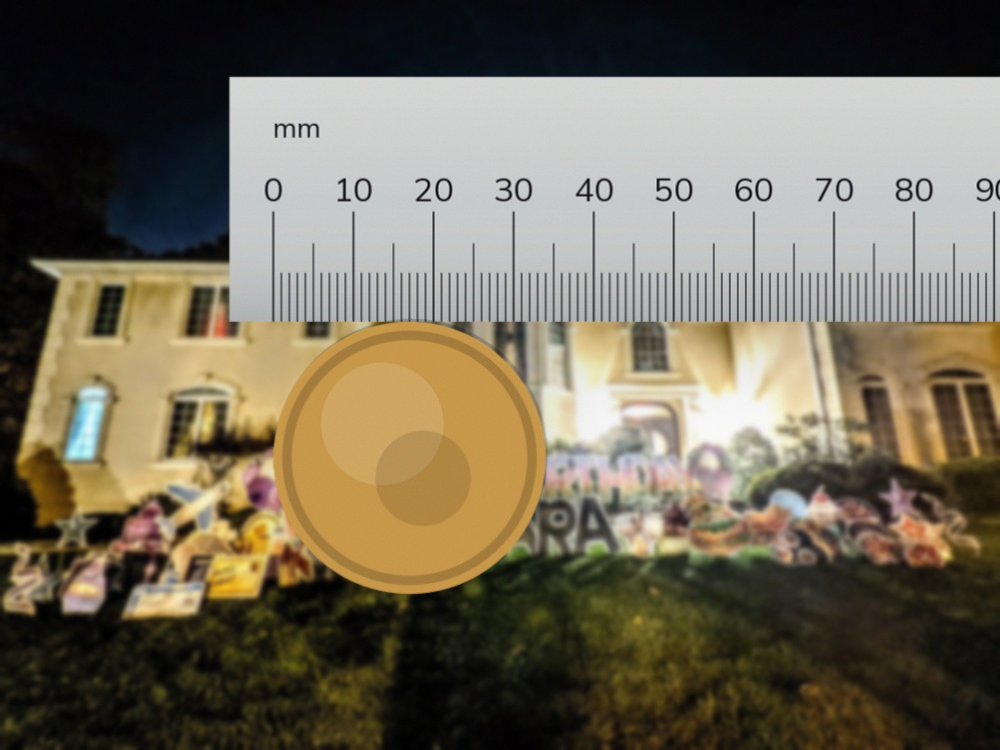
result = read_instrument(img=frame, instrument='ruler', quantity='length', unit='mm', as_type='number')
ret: 34 mm
